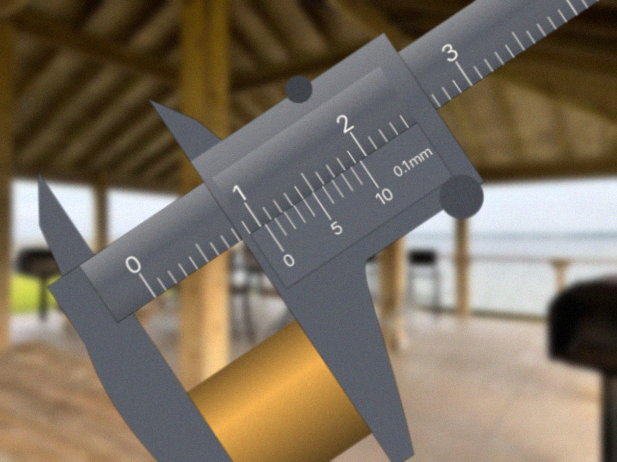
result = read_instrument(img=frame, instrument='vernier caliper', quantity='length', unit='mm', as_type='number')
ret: 10.4 mm
